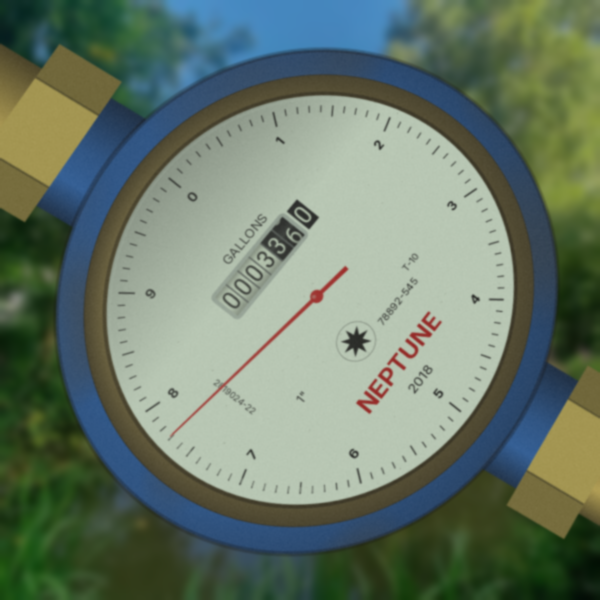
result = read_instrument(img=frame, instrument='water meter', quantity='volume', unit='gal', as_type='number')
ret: 3357.7 gal
